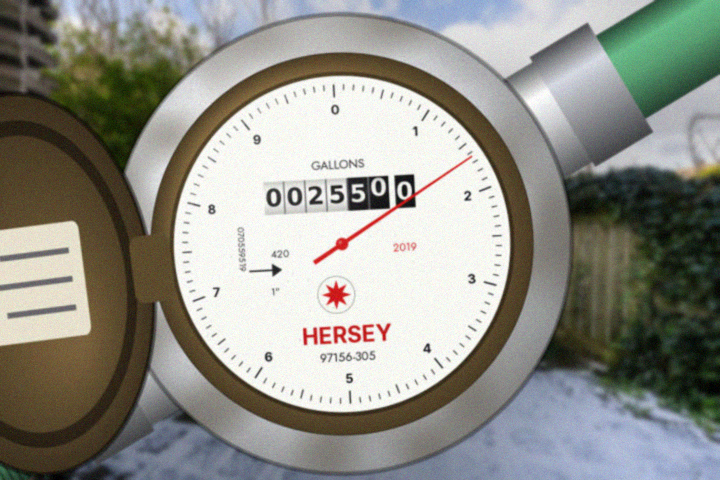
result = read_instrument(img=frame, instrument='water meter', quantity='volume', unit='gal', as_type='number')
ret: 25501.6 gal
